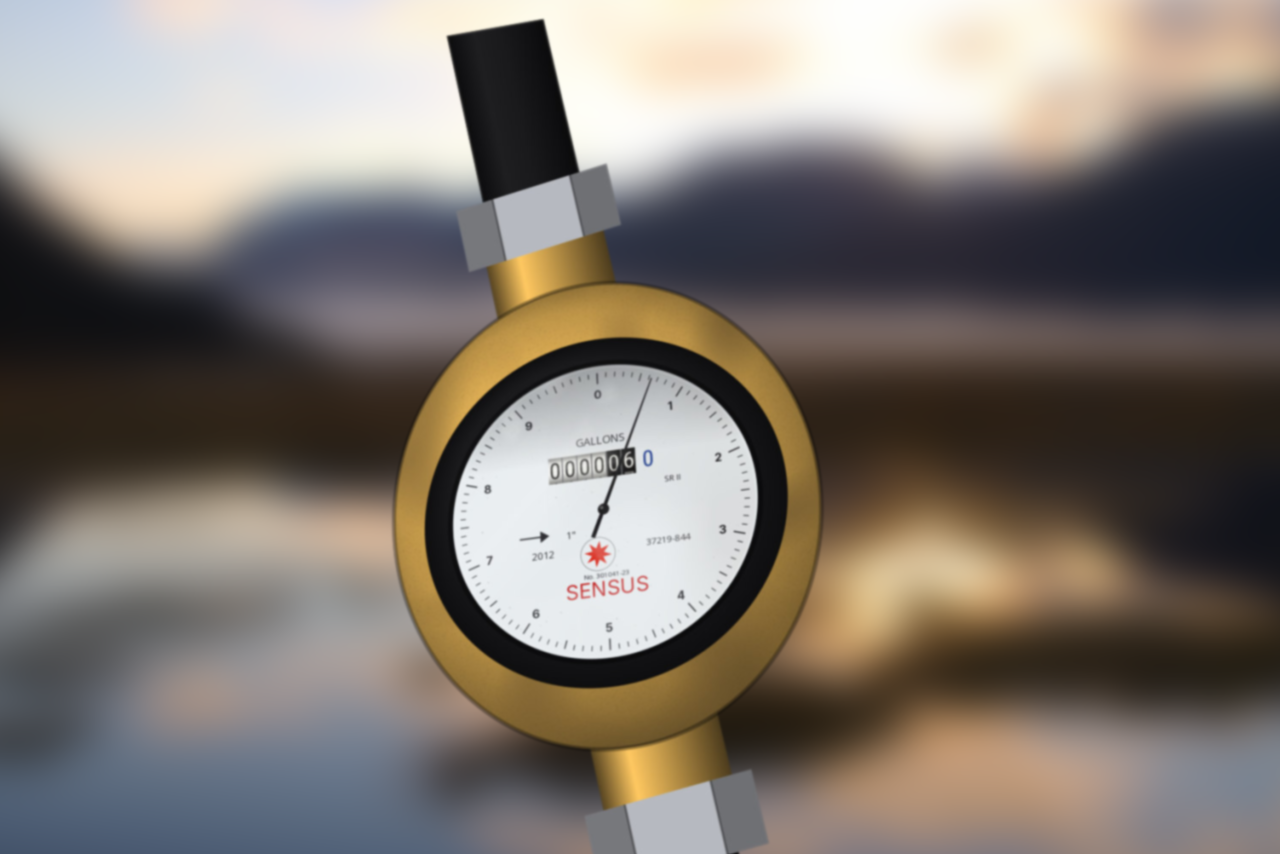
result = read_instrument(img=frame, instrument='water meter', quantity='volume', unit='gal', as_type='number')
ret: 60.6 gal
